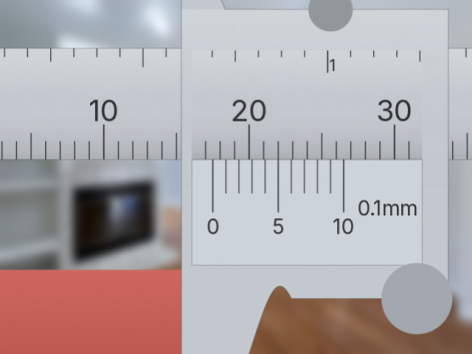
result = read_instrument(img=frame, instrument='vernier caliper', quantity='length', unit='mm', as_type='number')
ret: 17.5 mm
